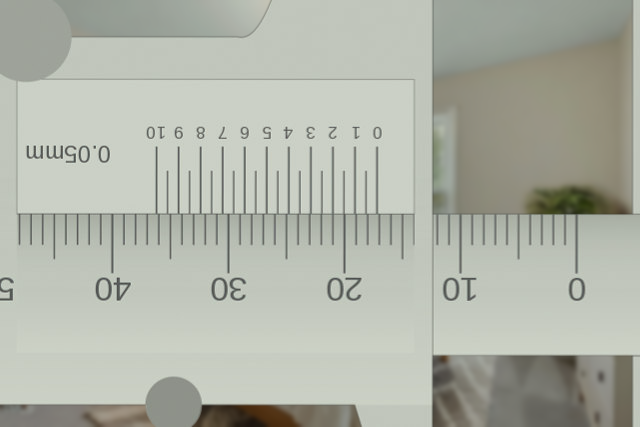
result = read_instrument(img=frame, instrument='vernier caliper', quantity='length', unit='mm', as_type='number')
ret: 17.2 mm
